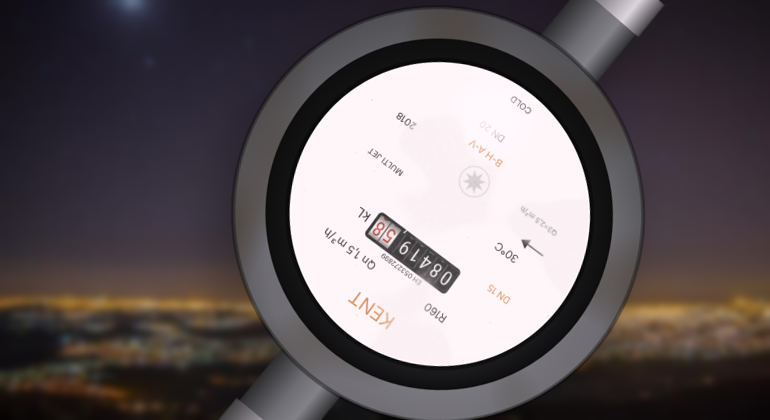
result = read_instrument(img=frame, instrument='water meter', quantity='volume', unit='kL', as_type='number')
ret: 8419.58 kL
